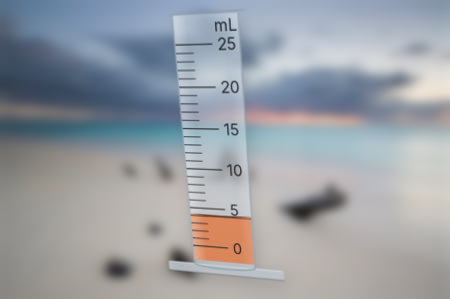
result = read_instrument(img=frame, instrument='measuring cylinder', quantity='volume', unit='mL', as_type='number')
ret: 4 mL
